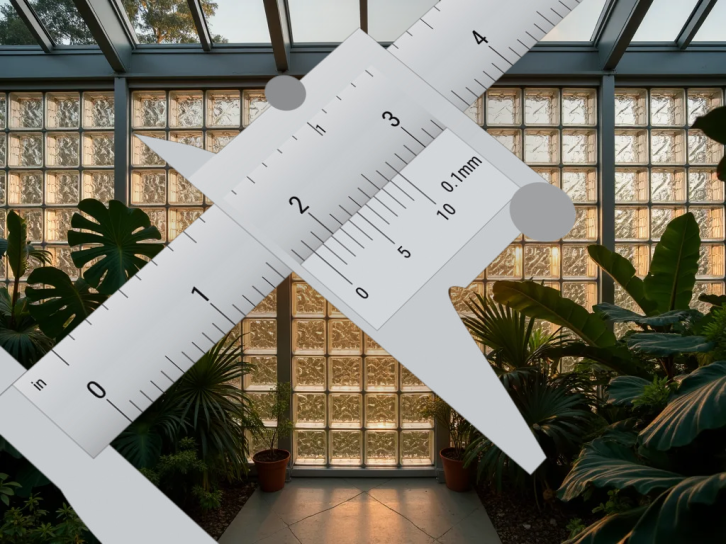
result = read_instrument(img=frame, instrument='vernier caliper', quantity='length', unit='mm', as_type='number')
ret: 18.0 mm
